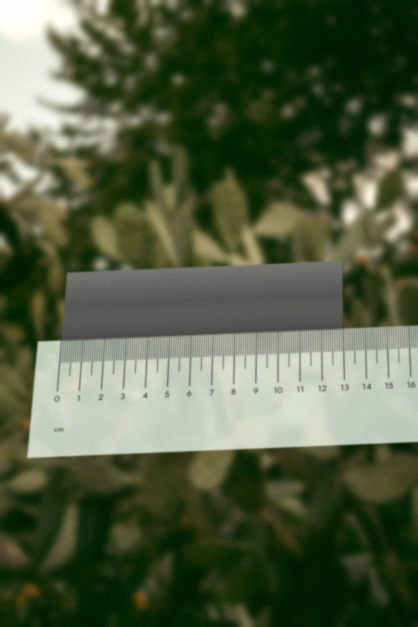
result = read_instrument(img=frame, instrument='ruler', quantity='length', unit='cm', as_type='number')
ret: 13 cm
